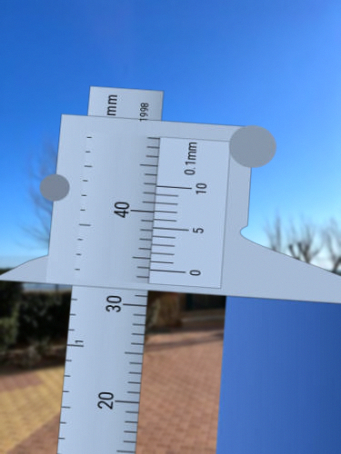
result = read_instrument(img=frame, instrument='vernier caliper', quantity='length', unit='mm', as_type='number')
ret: 33.8 mm
